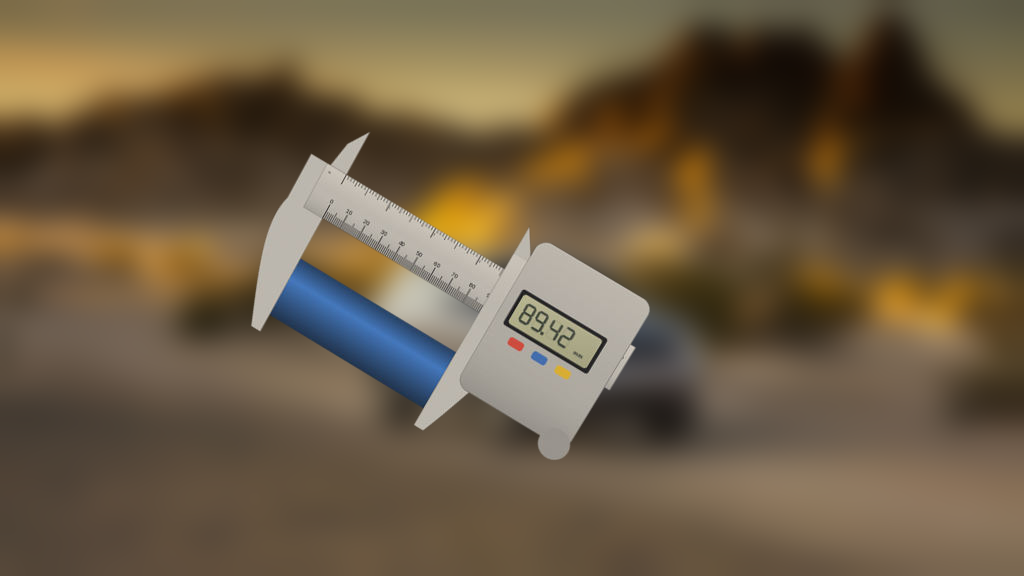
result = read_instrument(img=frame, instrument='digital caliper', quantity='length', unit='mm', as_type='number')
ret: 89.42 mm
